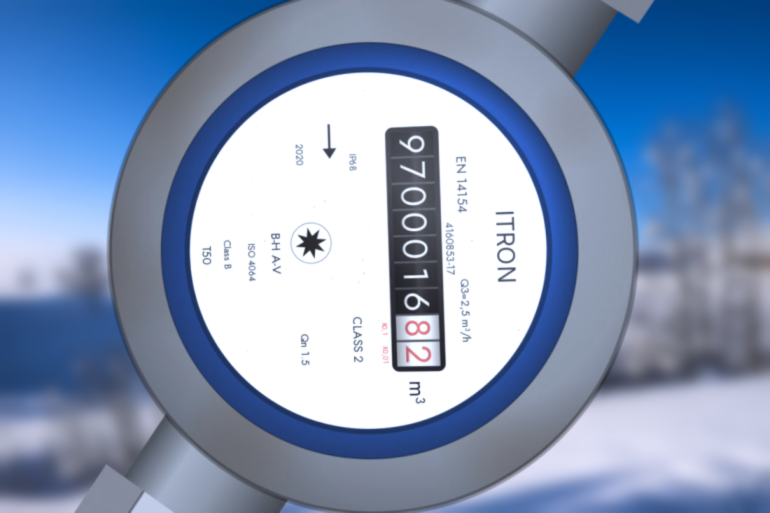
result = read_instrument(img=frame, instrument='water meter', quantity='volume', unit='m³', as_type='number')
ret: 9700016.82 m³
